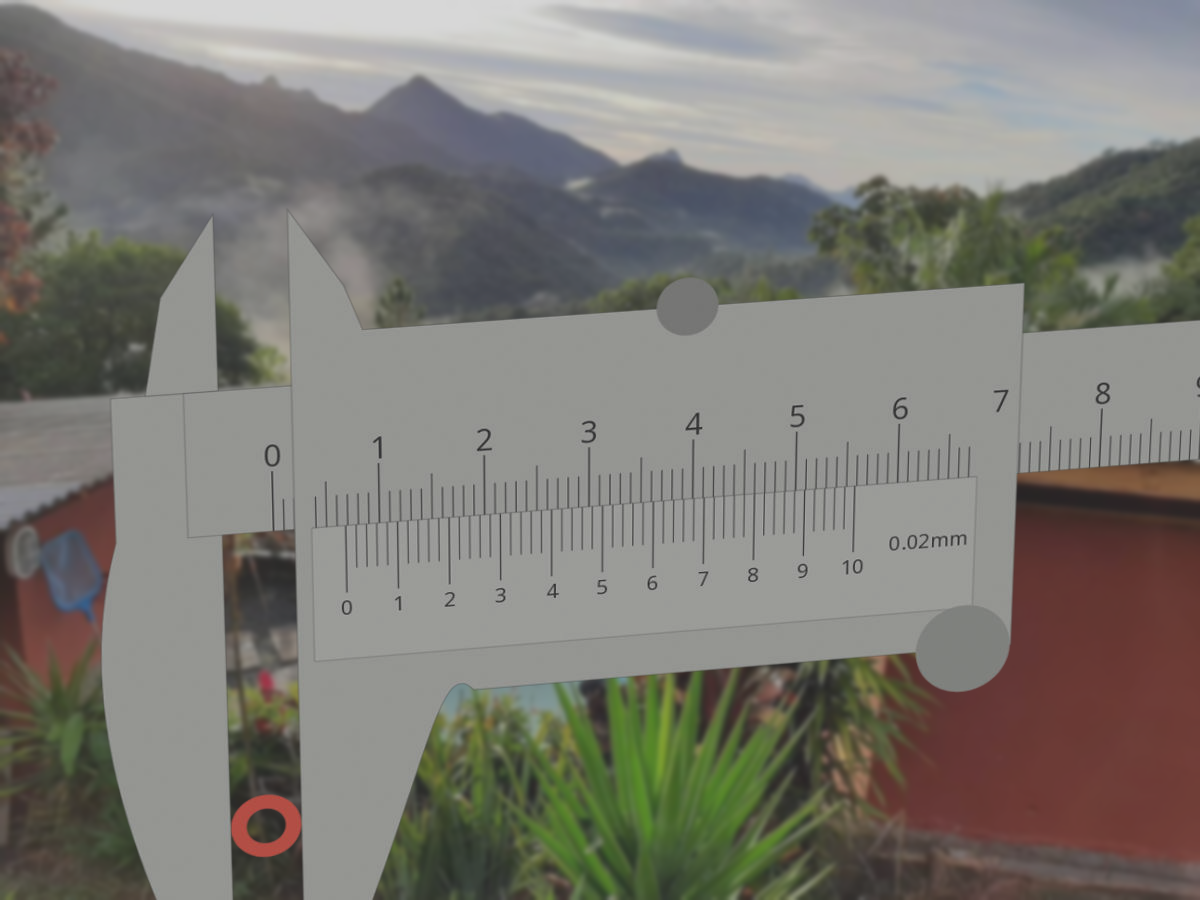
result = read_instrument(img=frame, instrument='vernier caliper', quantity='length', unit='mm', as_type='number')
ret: 6.8 mm
